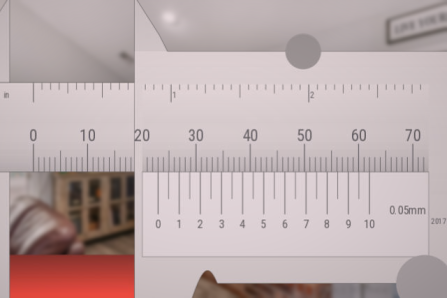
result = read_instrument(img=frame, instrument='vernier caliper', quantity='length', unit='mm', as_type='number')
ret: 23.0 mm
